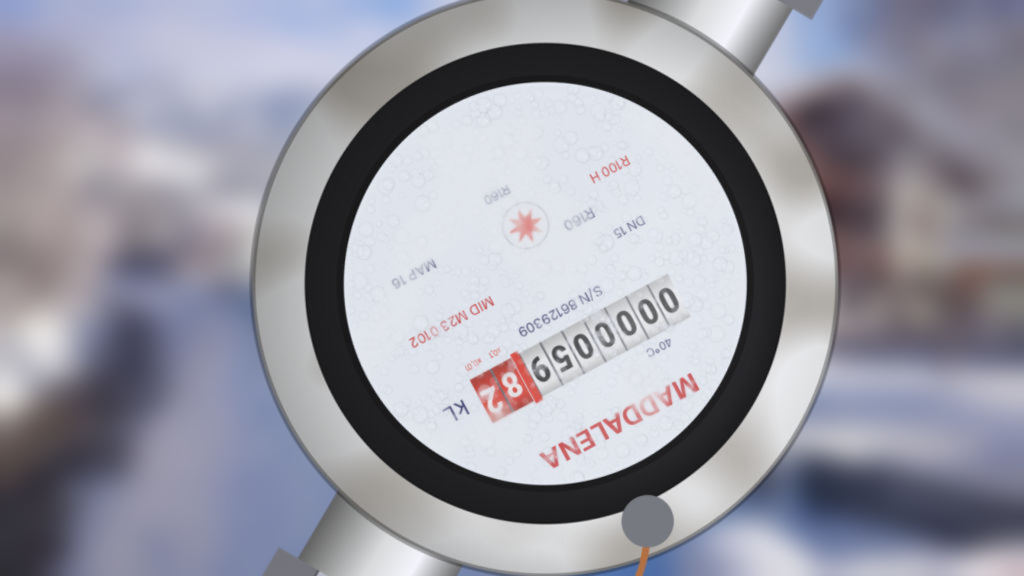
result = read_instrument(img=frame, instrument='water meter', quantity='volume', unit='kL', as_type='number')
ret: 59.82 kL
